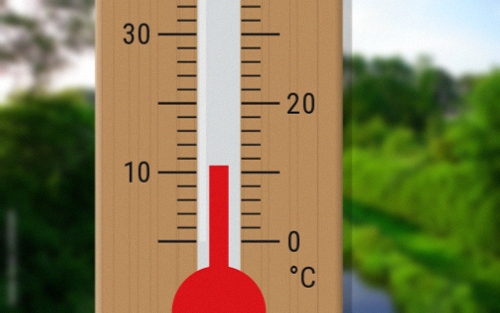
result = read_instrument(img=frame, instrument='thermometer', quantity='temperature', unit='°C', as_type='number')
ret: 11 °C
